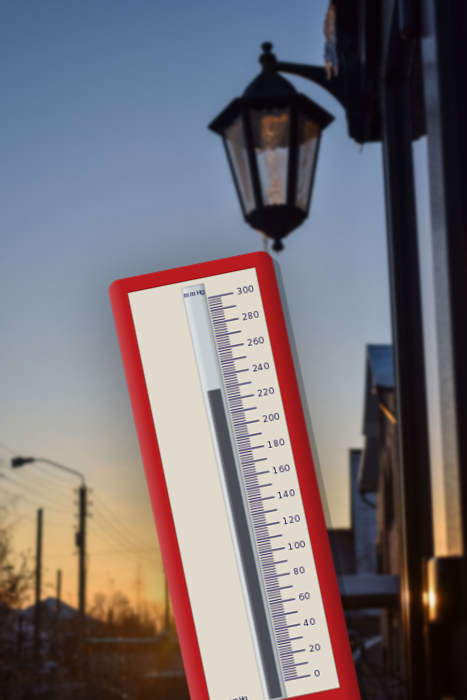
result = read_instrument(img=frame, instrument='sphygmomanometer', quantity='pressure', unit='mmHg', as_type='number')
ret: 230 mmHg
